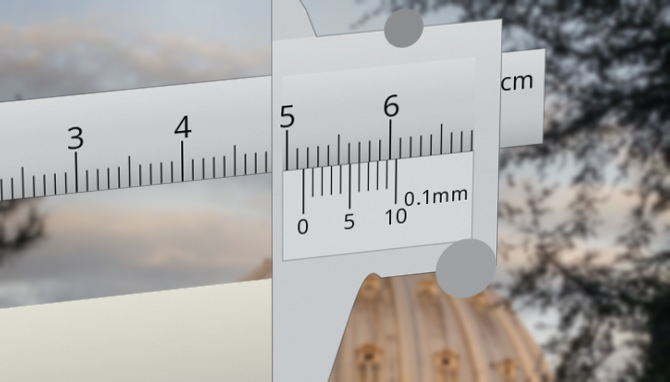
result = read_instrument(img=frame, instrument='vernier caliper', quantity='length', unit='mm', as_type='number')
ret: 51.6 mm
